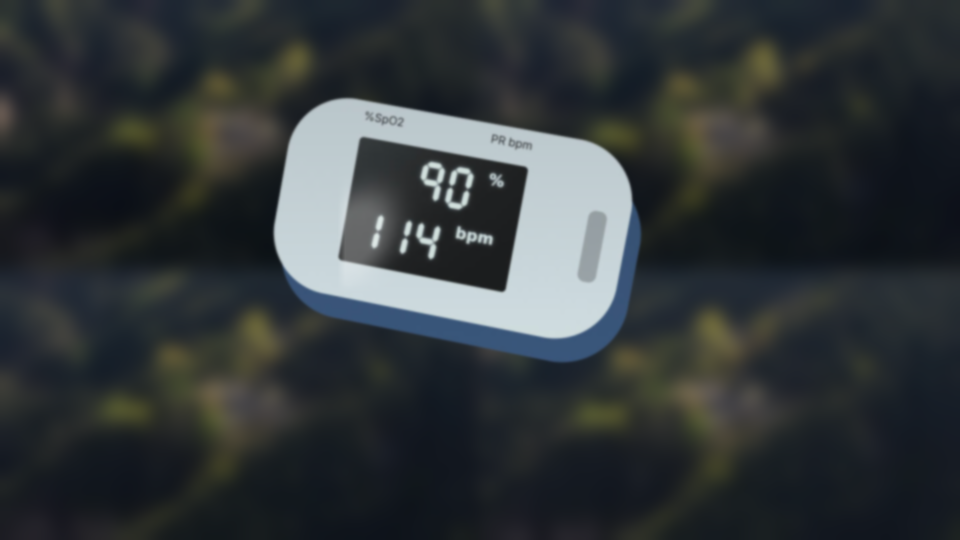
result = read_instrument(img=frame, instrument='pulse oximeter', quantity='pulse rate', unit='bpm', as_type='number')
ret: 114 bpm
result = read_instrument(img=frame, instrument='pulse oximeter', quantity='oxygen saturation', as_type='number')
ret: 90 %
